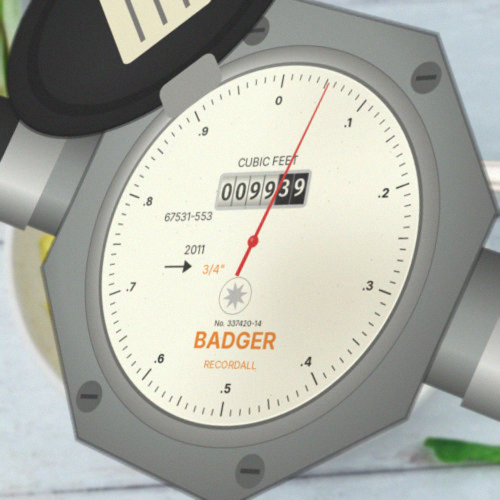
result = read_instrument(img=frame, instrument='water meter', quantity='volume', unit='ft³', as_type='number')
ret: 9939.05 ft³
